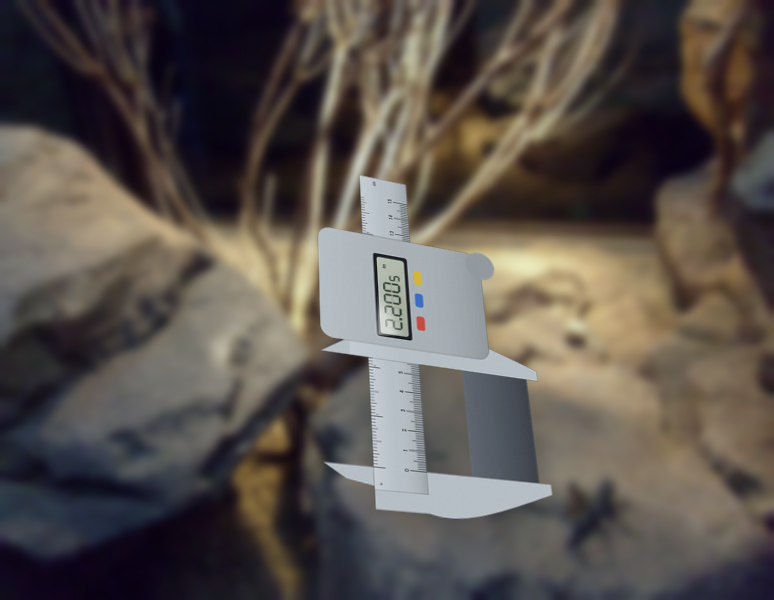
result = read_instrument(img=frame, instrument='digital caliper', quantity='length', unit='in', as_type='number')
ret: 2.2005 in
